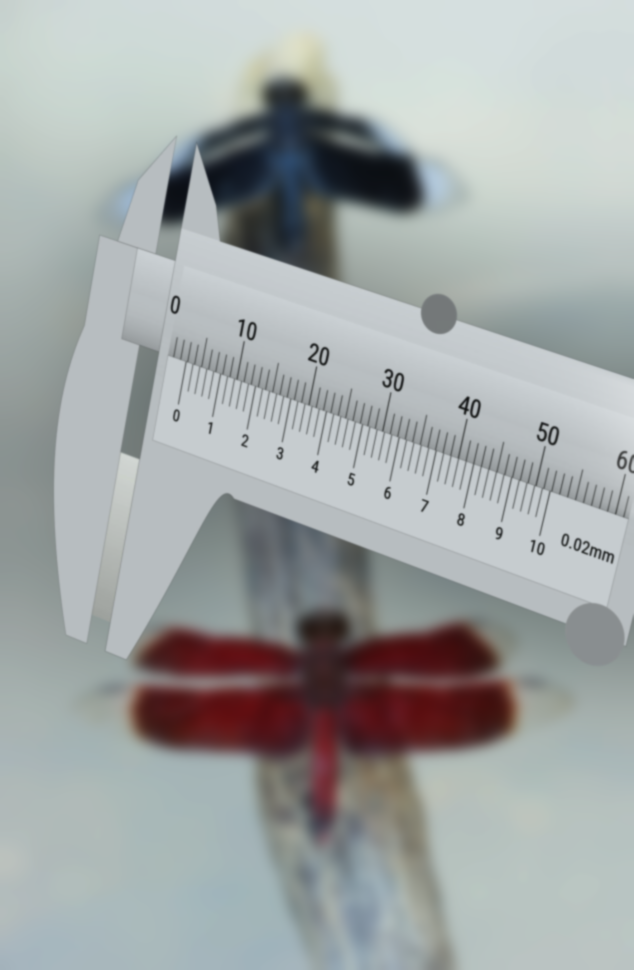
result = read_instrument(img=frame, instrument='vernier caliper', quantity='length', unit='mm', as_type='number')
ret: 2.8 mm
